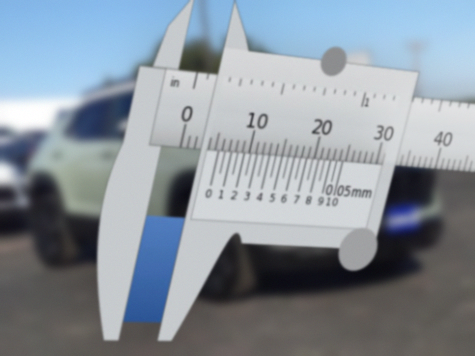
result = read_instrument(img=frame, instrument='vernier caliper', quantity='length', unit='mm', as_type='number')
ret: 5.5 mm
